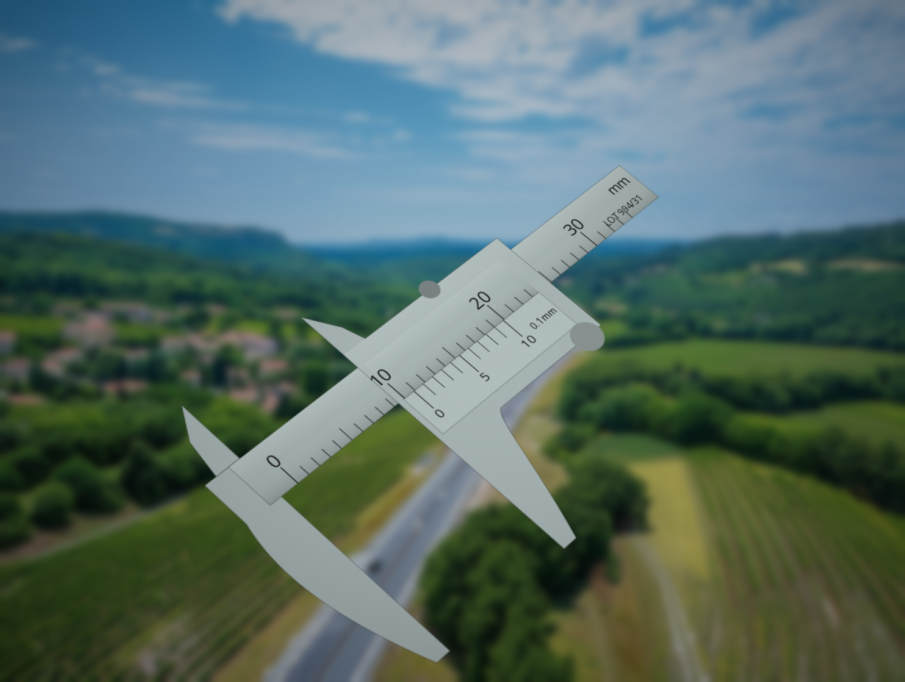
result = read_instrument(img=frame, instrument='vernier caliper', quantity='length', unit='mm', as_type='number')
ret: 10.9 mm
